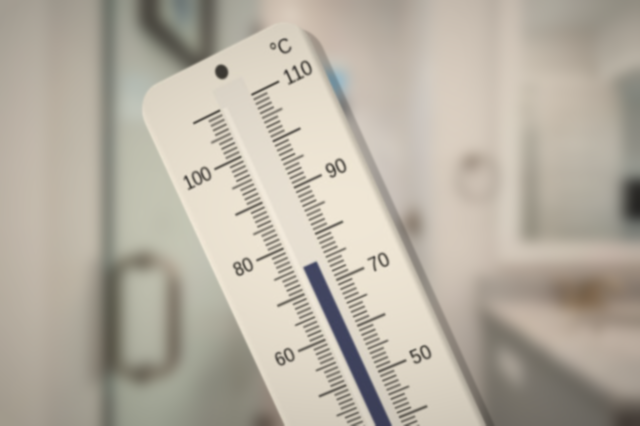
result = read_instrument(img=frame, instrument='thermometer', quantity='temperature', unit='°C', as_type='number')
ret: 75 °C
